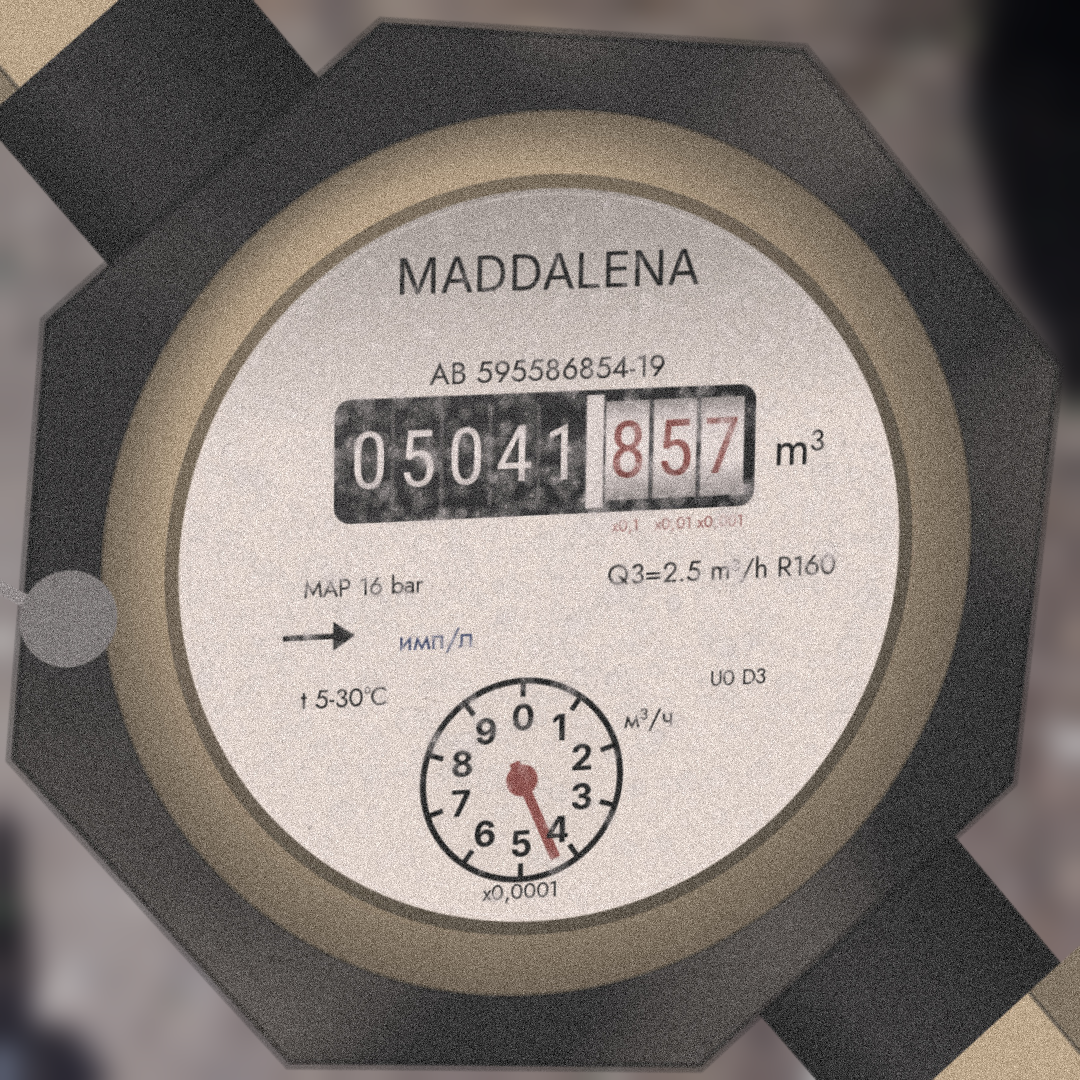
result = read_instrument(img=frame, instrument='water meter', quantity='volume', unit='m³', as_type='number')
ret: 5041.8574 m³
